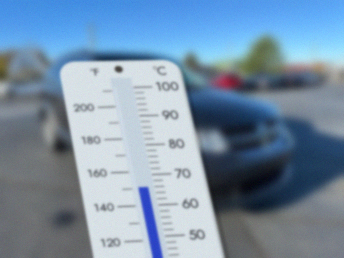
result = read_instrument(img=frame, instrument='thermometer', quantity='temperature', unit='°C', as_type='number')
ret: 66 °C
